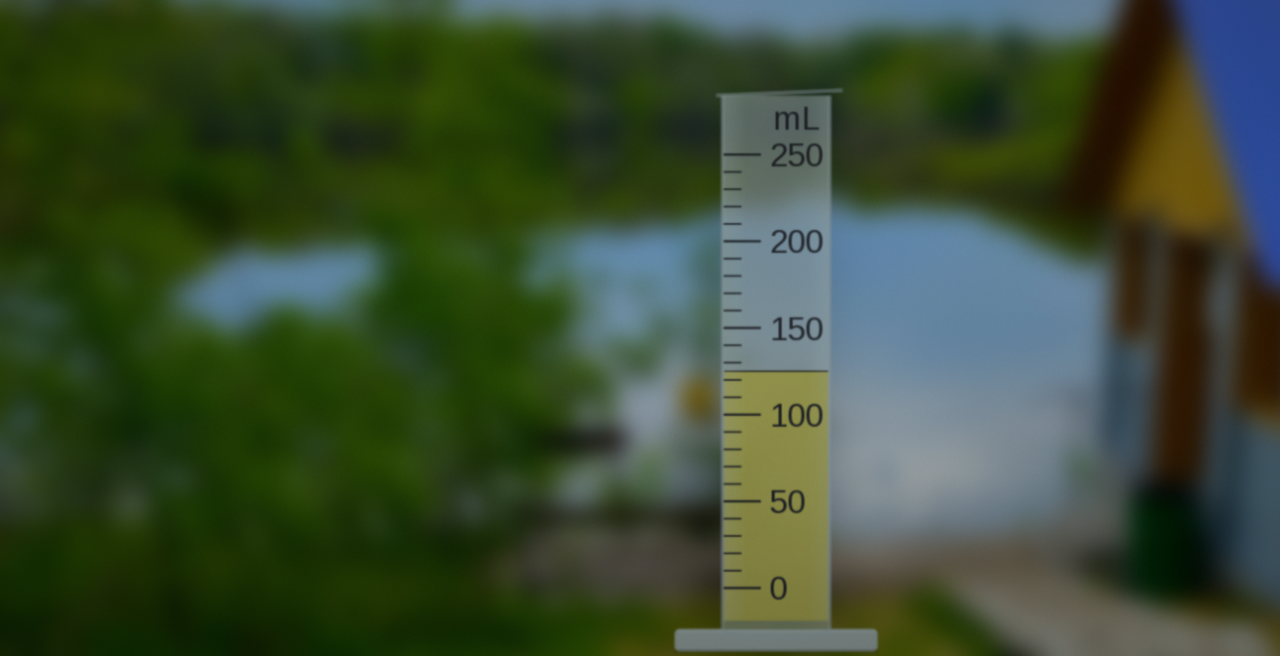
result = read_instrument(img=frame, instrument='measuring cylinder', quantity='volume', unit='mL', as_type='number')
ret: 125 mL
